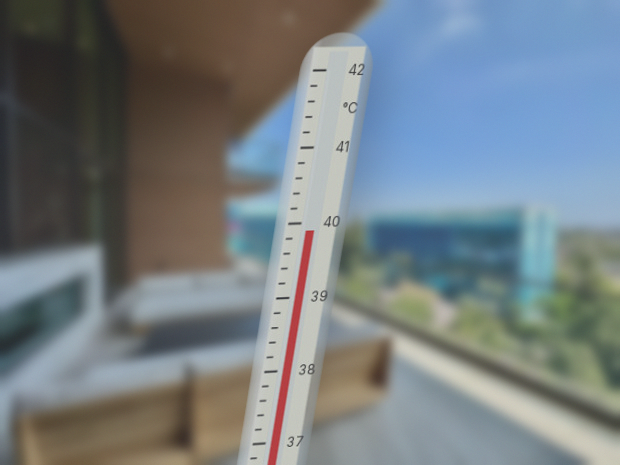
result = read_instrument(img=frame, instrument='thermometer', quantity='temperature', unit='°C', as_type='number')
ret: 39.9 °C
